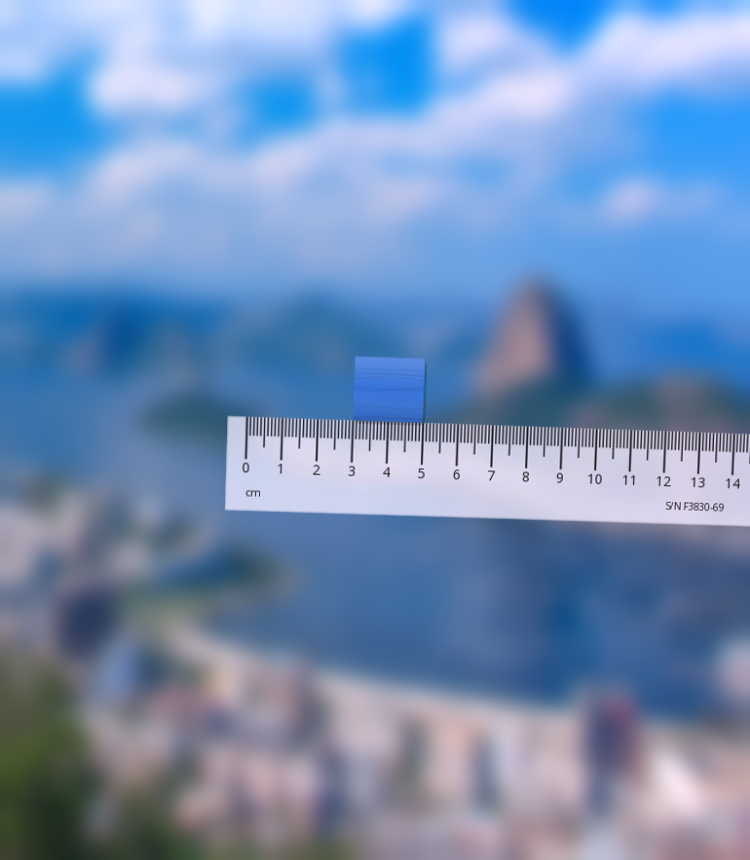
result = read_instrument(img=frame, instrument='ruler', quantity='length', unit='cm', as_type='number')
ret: 2 cm
